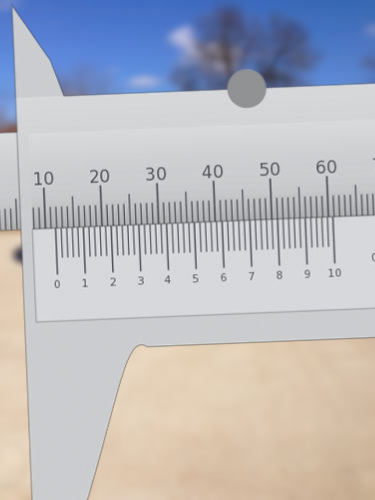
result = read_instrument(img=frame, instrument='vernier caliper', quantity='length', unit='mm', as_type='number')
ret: 11.8 mm
